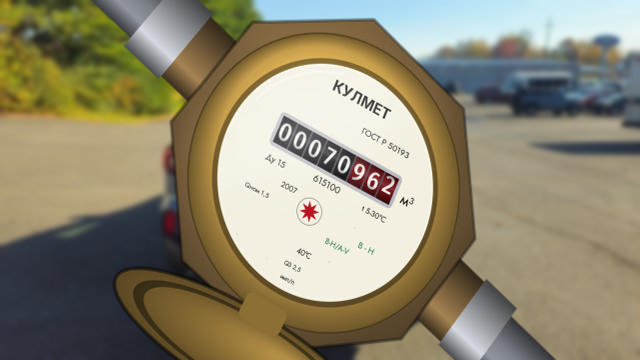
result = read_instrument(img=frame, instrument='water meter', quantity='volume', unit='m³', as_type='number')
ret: 70.962 m³
